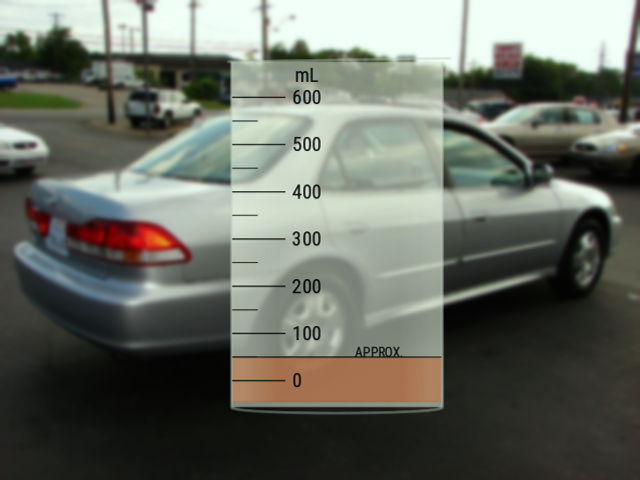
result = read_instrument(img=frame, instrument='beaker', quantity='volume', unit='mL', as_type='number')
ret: 50 mL
